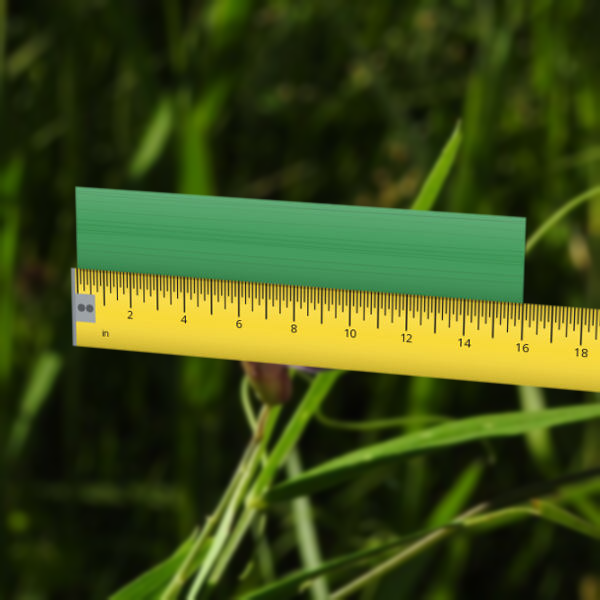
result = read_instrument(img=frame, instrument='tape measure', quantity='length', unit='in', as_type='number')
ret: 16 in
